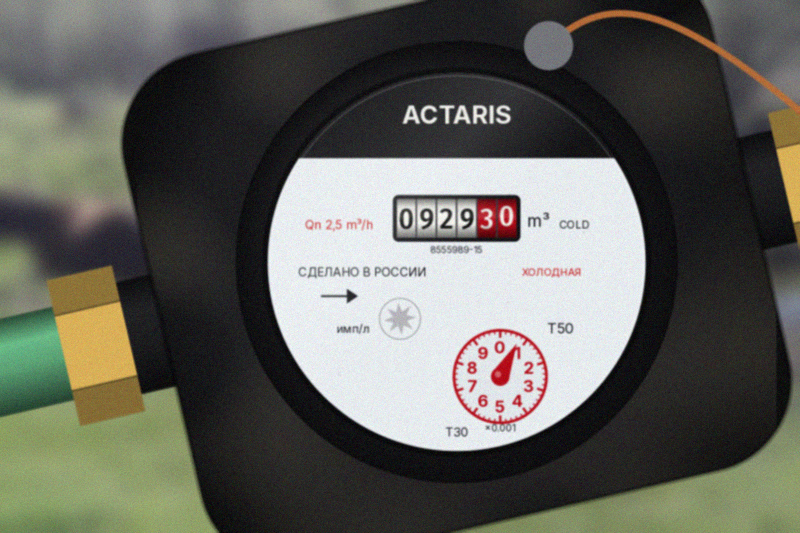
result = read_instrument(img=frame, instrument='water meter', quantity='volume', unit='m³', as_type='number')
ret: 929.300 m³
